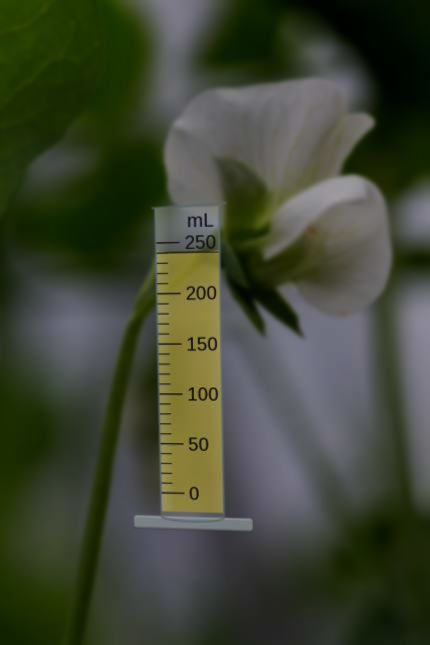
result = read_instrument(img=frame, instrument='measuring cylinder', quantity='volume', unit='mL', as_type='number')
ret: 240 mL
